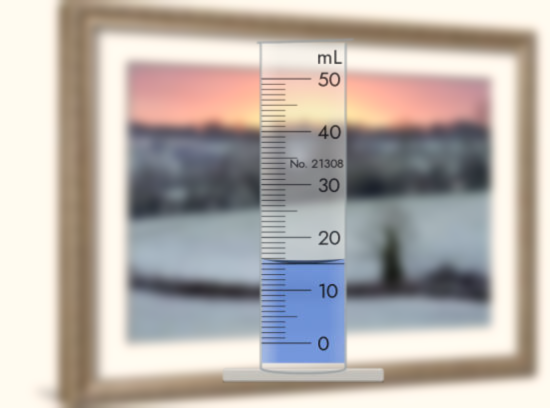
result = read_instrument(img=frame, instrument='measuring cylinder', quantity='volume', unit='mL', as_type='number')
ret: 15 mL
